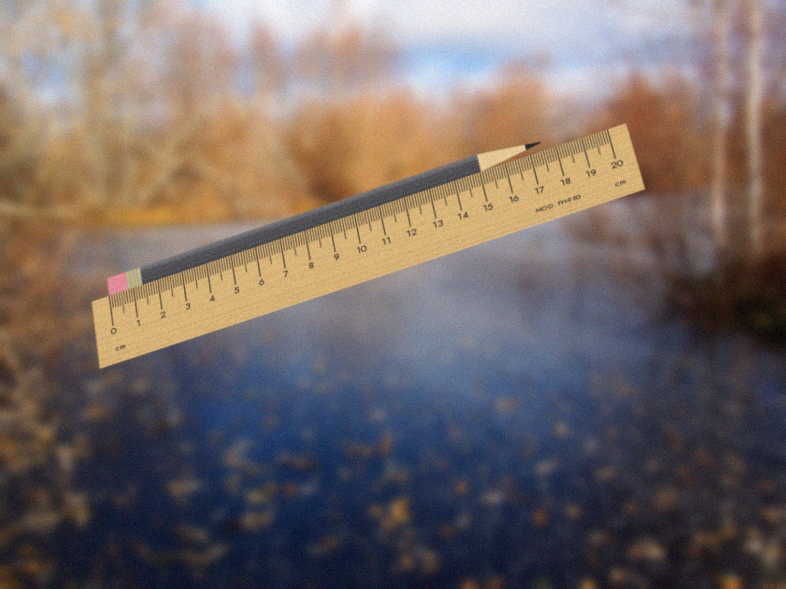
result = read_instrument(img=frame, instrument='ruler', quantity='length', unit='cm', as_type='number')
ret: 17.5 cm
